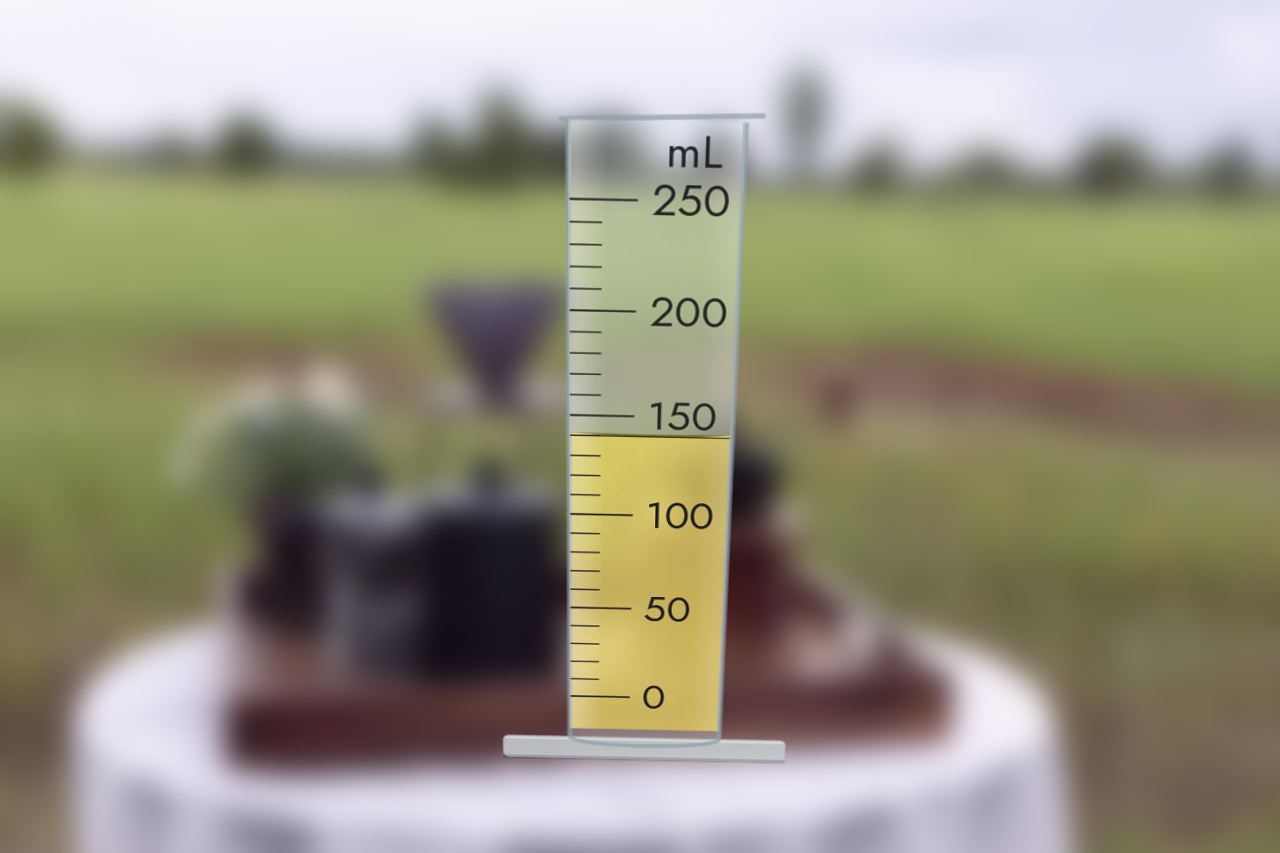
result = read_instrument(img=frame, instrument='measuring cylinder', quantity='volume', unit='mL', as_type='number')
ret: 140 mL
